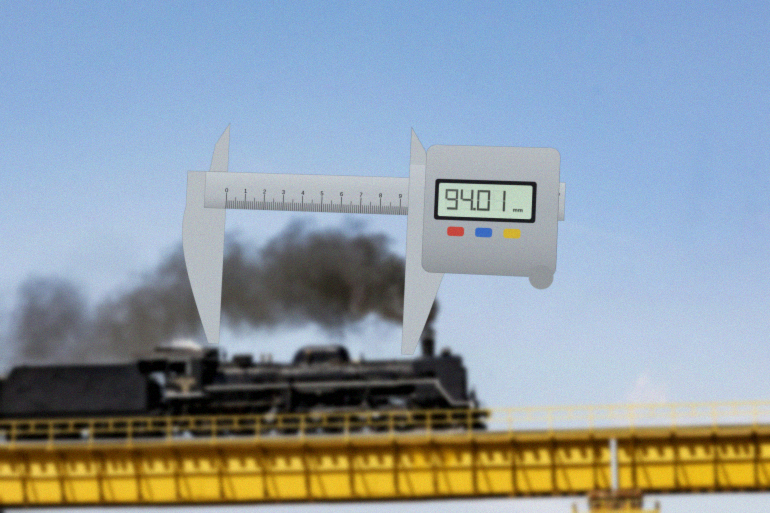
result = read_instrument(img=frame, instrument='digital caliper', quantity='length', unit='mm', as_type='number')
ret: 94.01 mm
